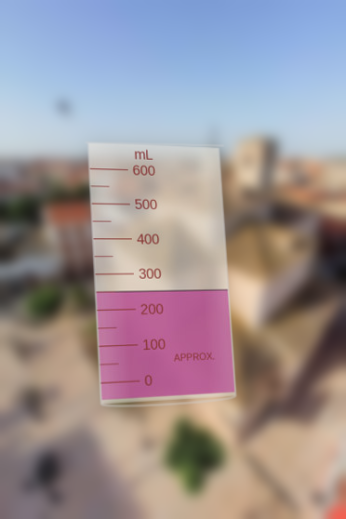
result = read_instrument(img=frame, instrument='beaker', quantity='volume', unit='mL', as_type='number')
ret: 250 mL
